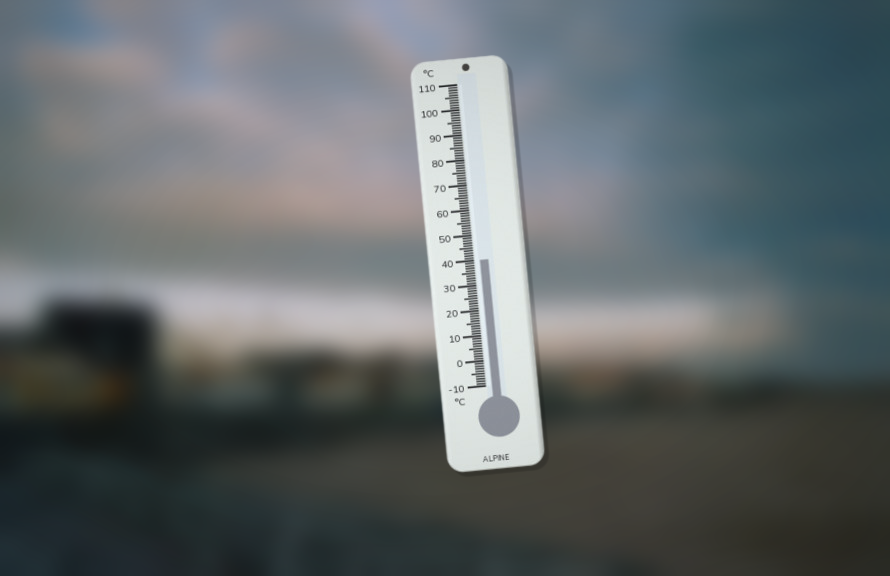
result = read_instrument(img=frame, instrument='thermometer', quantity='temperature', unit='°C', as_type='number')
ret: 40 °C
